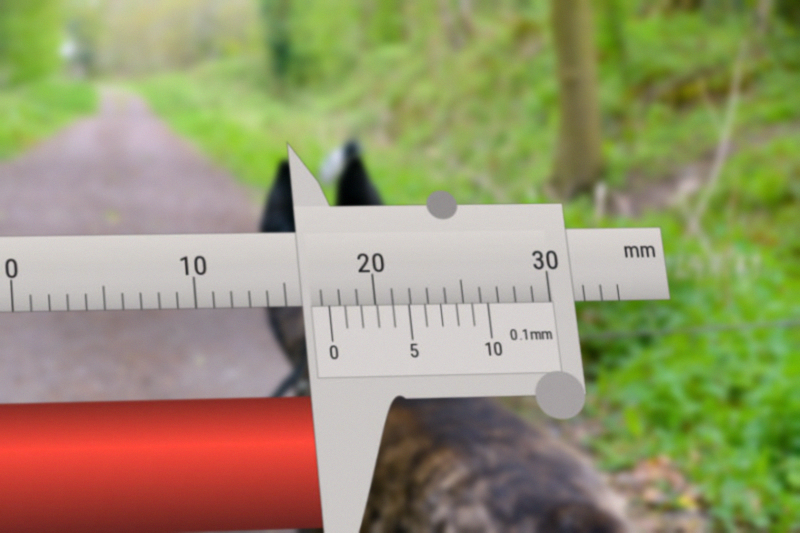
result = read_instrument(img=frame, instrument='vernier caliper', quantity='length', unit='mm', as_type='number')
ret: 17.4 mm
